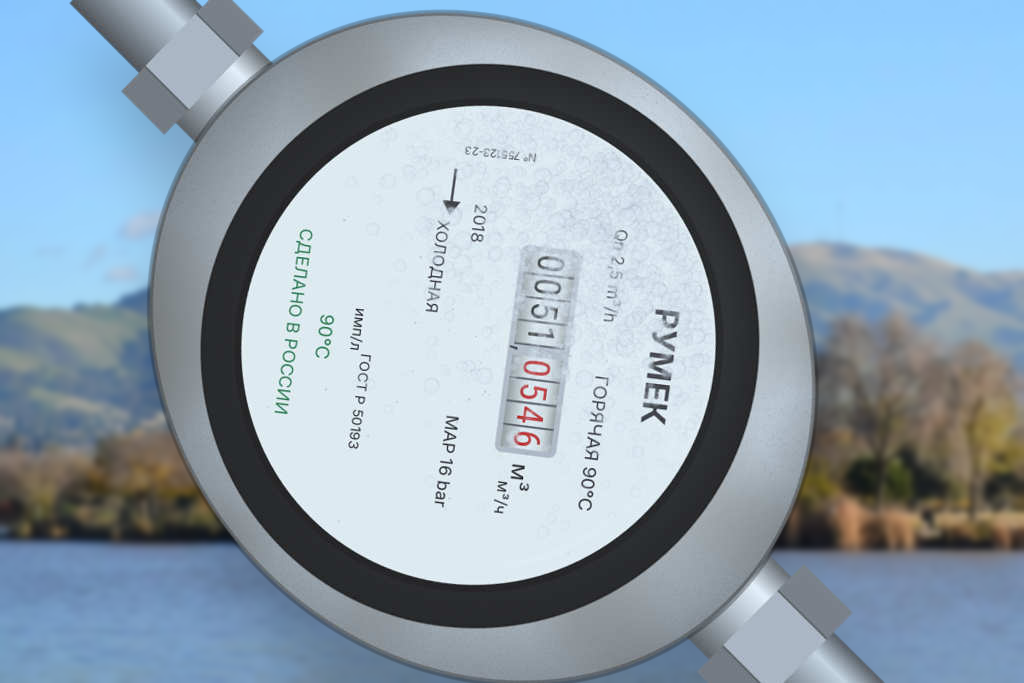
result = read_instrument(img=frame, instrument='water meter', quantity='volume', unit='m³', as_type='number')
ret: 51.0546 m³
